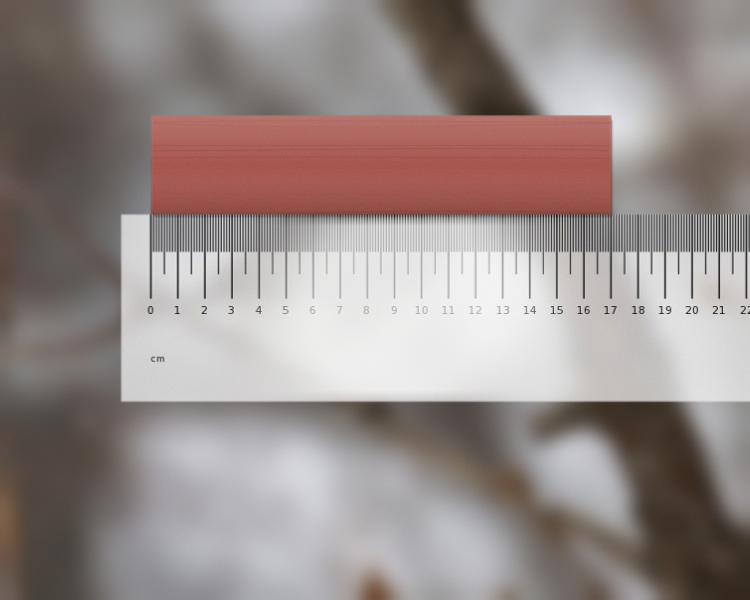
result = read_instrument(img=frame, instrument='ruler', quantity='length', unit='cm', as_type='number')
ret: 17 cm
